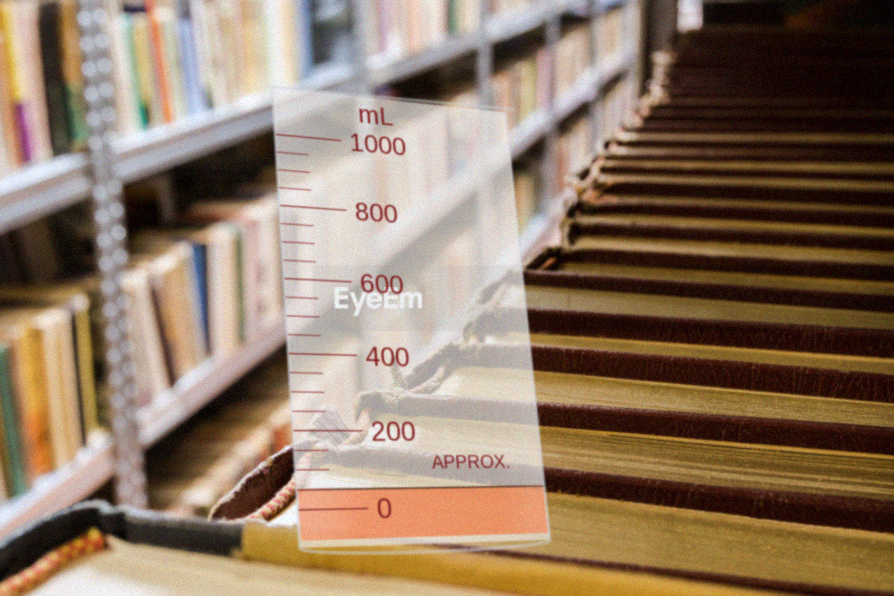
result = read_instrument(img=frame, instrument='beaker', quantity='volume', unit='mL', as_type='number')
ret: 50 mL
